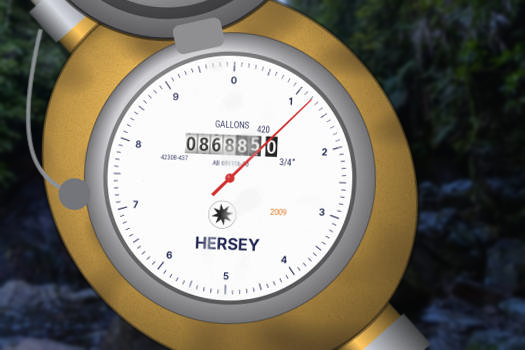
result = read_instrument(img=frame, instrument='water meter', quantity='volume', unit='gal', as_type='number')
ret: 868851.2 gal
